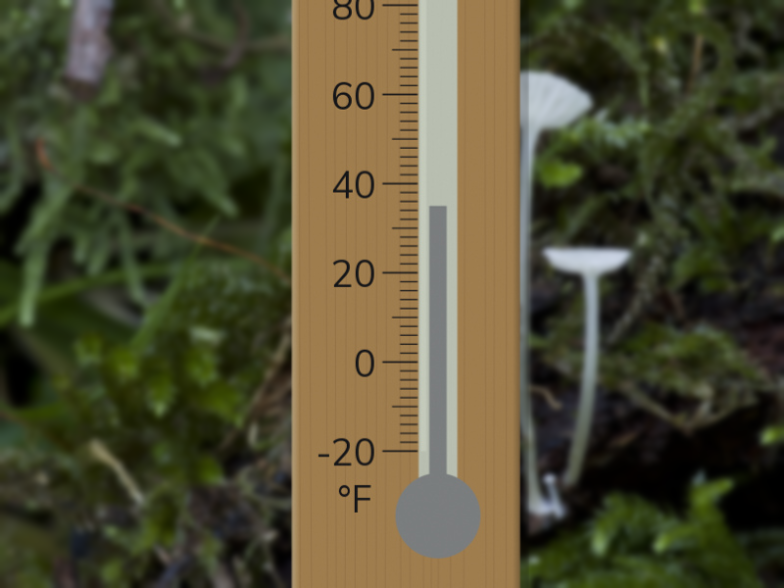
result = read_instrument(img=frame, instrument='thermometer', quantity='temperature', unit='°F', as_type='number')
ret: 35 °F
